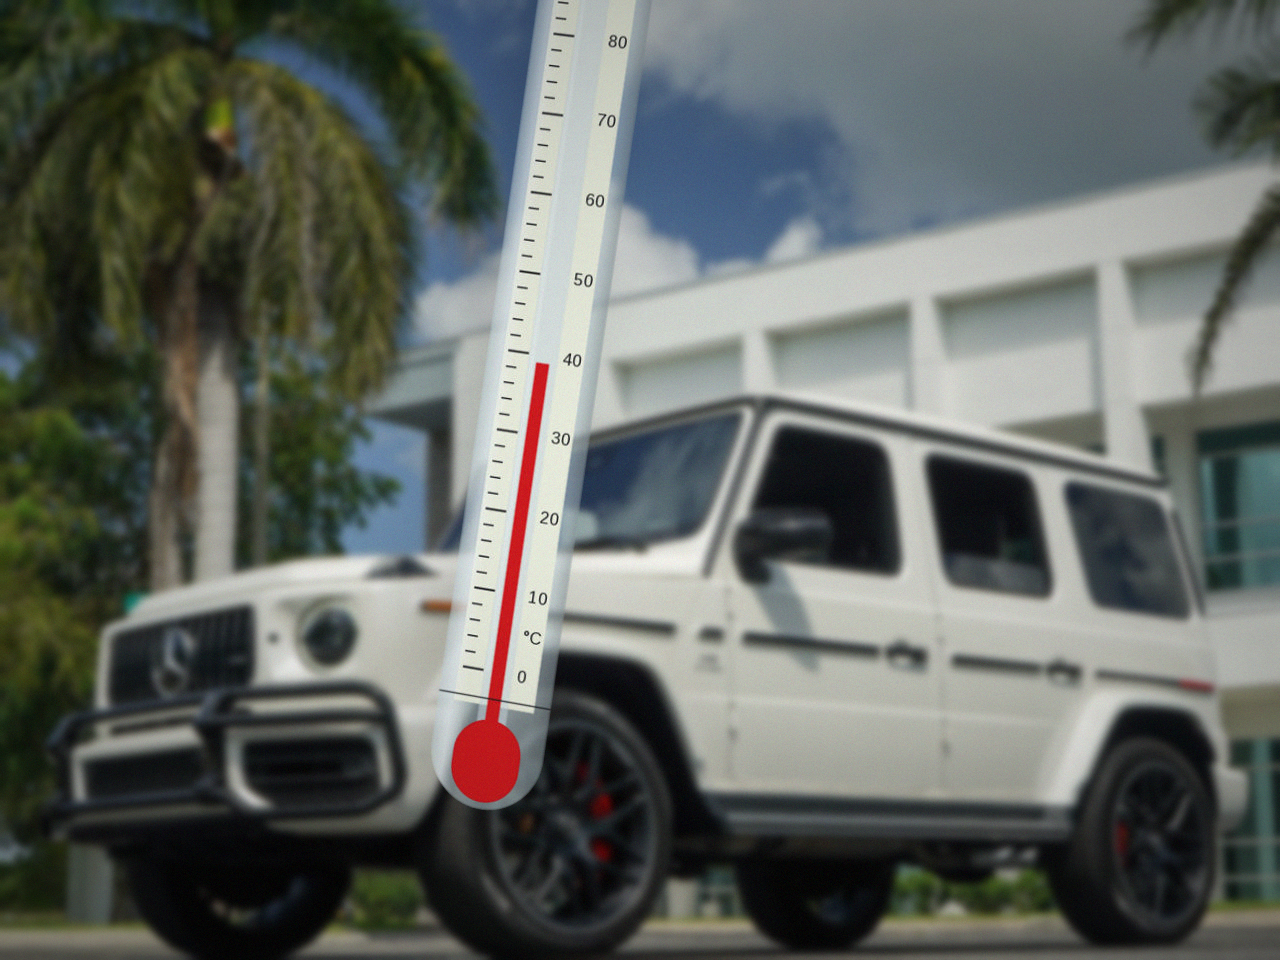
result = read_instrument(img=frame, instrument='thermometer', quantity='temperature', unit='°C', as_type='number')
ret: 39 °C
